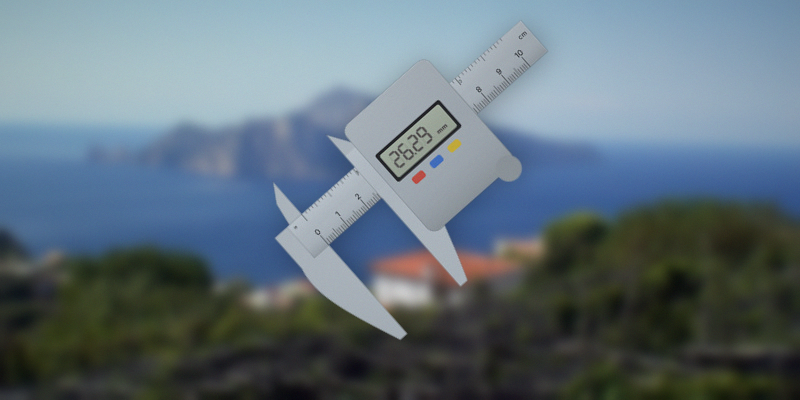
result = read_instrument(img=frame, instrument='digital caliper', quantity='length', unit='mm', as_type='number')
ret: 26.29 mm
